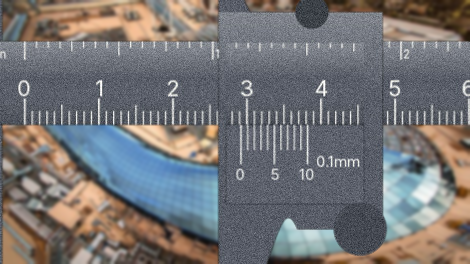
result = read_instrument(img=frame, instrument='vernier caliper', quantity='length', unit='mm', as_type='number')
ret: 29.2 mm
